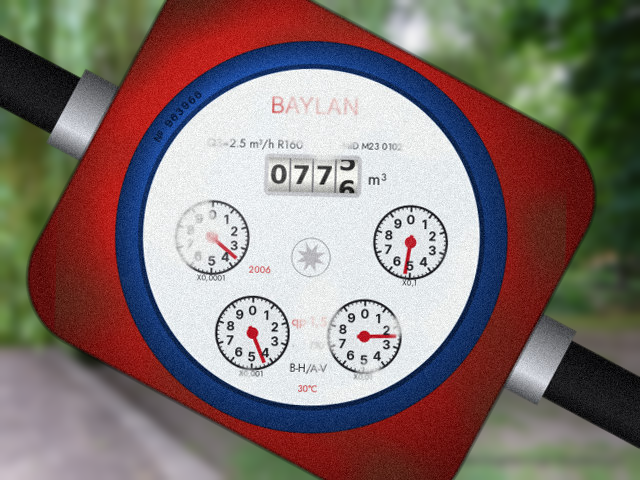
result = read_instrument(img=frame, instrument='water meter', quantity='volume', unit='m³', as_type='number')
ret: 775.5243 m³
